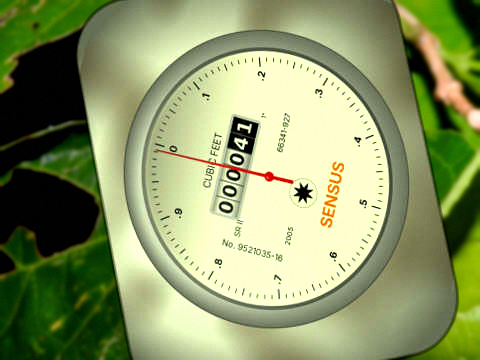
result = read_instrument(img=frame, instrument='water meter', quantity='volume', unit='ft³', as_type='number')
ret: 40.99 ft³
